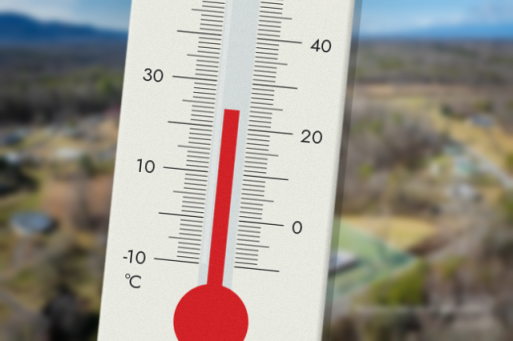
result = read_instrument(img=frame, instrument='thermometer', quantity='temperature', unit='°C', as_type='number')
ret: 24 °C
